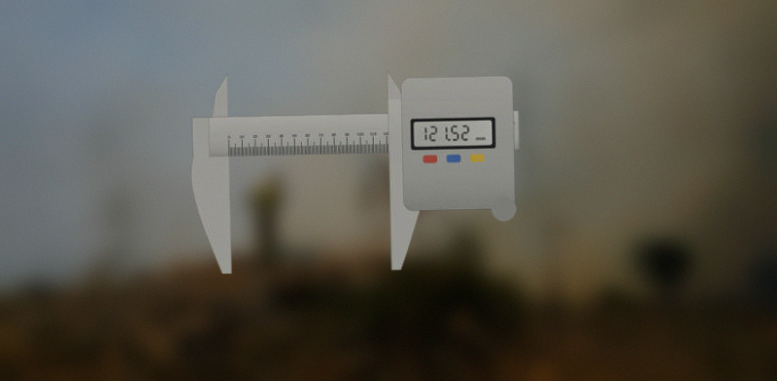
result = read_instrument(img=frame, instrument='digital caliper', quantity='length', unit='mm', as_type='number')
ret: 121.52 mm
